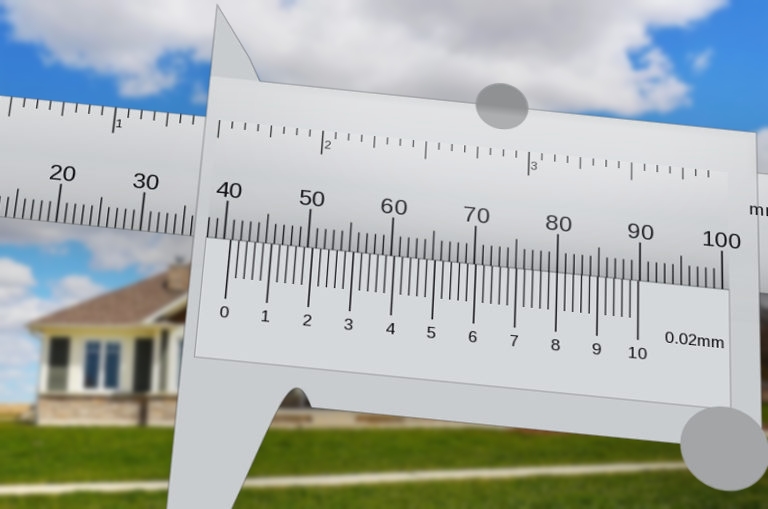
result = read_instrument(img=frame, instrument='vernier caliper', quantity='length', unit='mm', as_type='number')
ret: 40.8 mm
